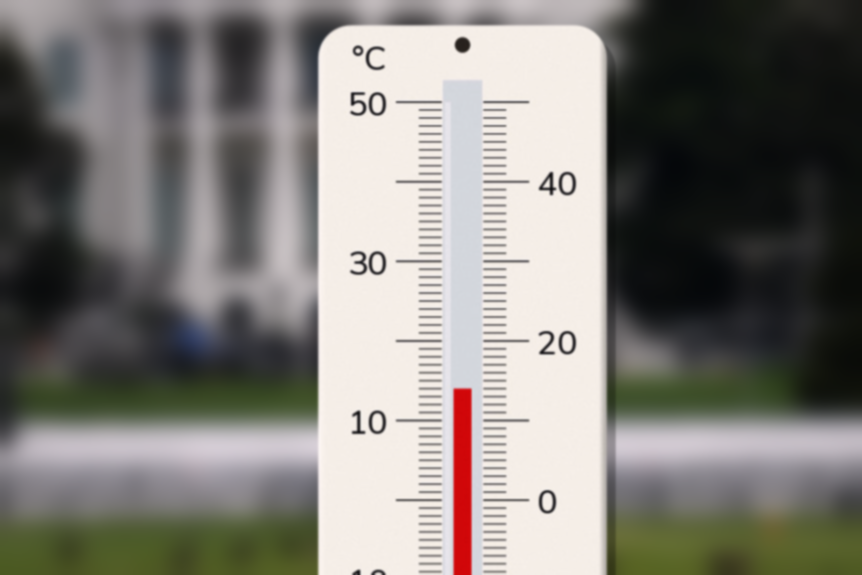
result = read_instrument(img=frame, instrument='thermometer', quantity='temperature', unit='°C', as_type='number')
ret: 14 °C
